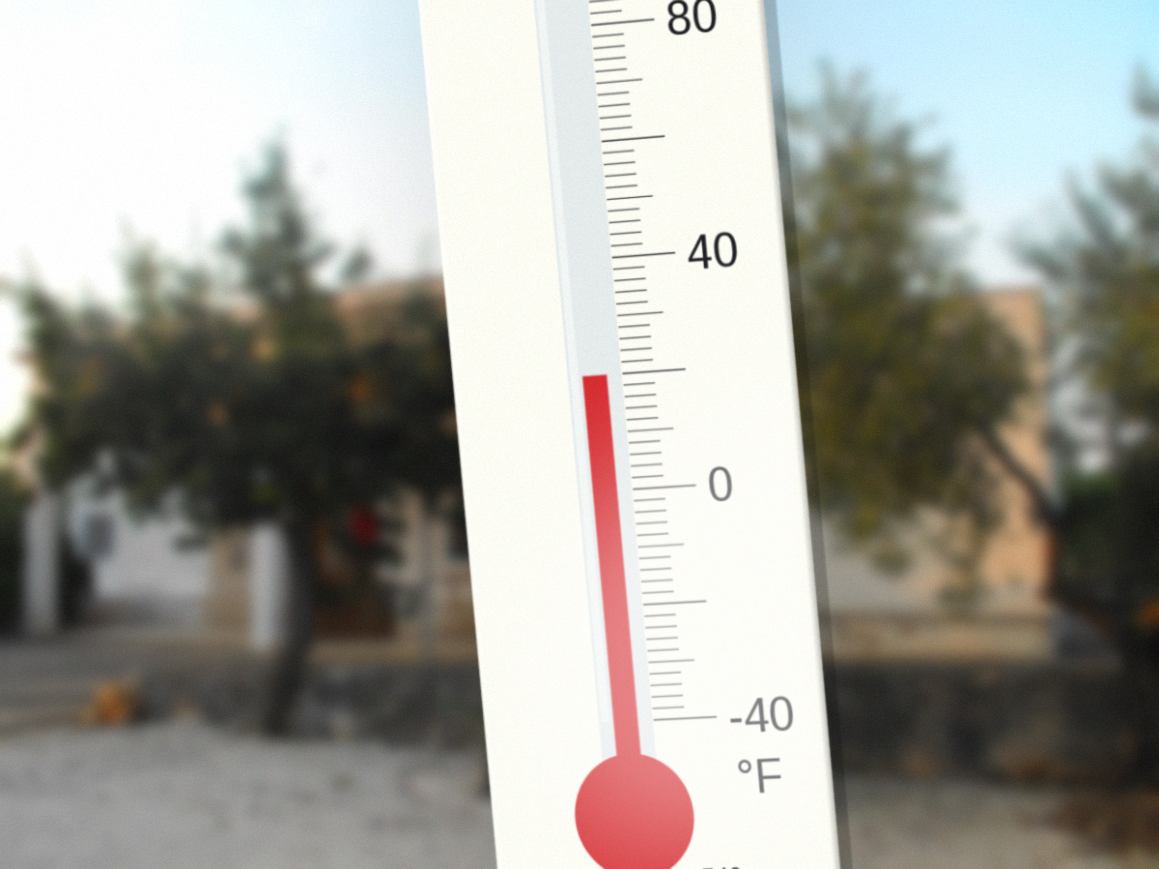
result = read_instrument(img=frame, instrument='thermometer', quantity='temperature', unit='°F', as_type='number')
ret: 20 °F
